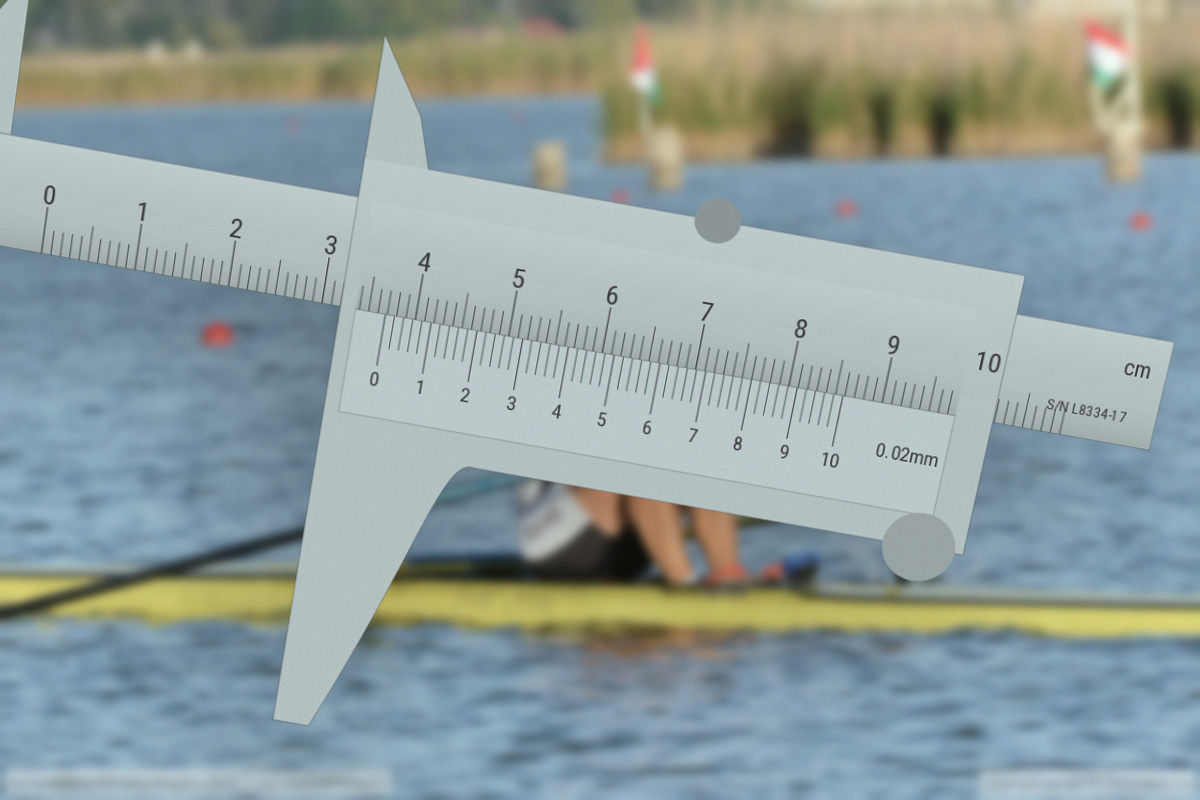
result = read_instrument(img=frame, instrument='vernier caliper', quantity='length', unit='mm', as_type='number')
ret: 36.8 mm
